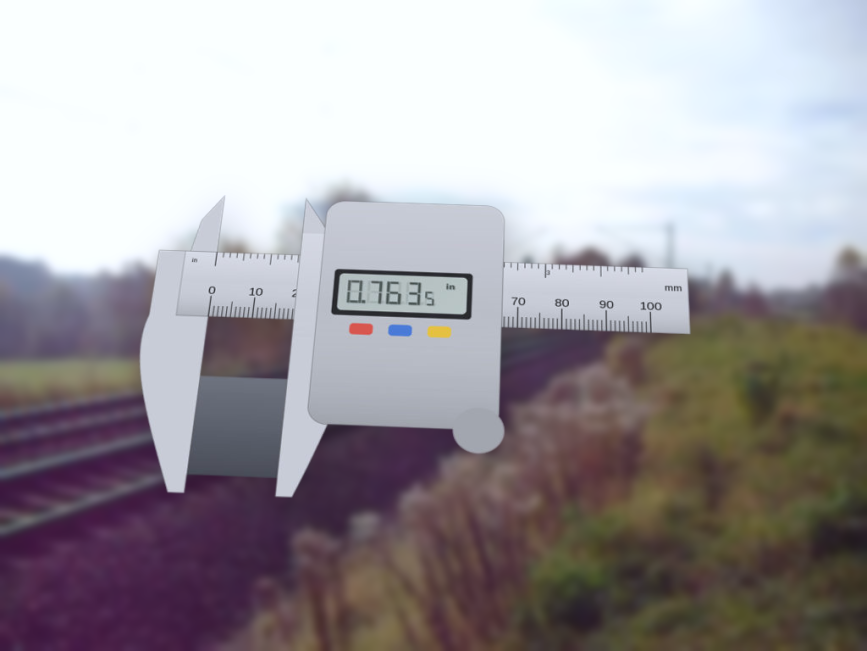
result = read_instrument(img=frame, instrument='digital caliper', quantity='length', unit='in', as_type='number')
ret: 0.7635 in
